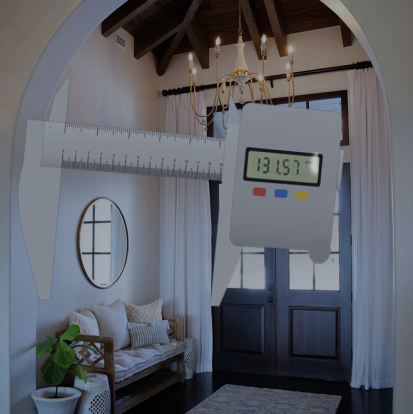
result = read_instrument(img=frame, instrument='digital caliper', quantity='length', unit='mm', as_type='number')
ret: 131.57 mm
